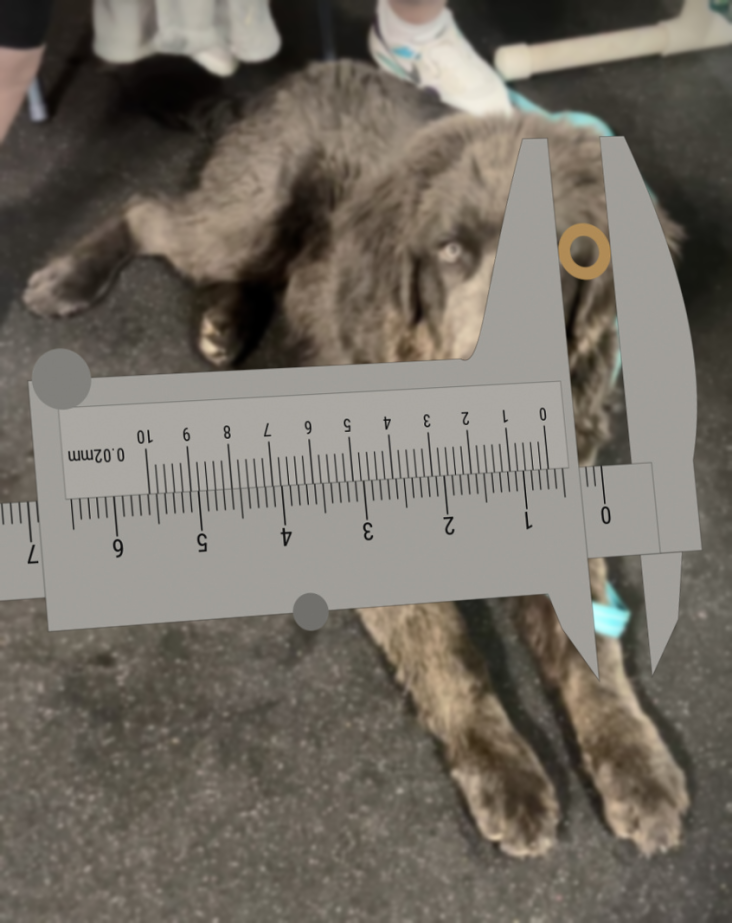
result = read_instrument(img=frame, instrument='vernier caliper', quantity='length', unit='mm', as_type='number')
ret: 6.8 mm
